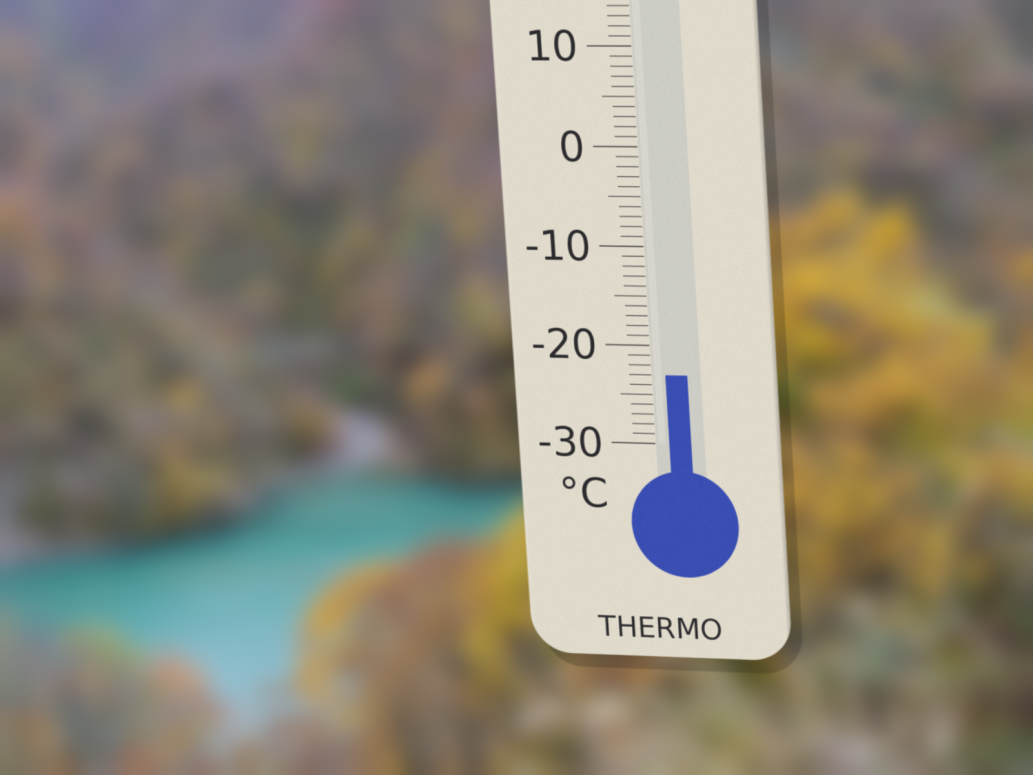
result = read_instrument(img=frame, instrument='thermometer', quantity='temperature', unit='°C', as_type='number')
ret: -23 °C
